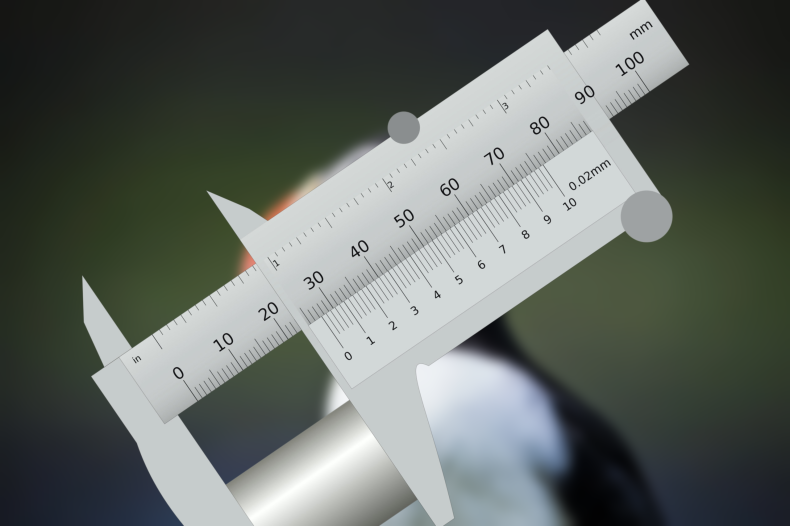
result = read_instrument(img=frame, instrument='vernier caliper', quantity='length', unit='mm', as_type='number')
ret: 27.4 mm
